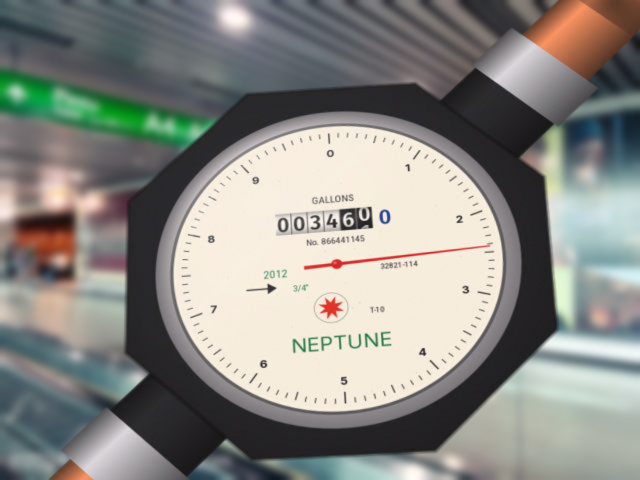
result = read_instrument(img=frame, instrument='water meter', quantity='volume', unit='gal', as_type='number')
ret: 34602.4 gal
